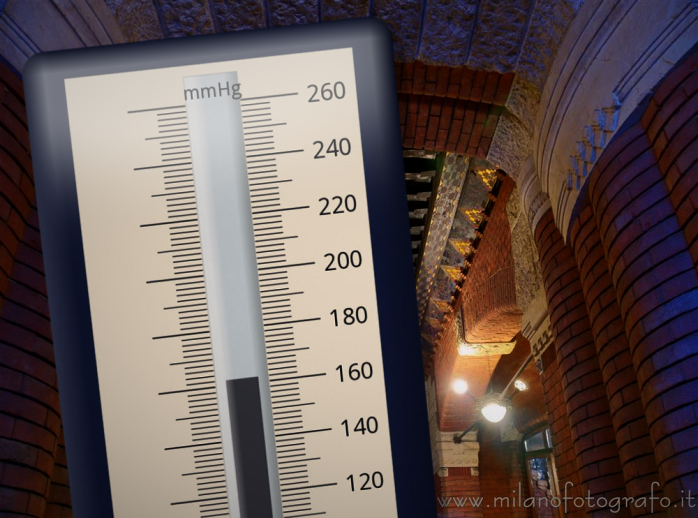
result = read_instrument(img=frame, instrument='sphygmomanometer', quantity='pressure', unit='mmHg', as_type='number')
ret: 162 mmHg
